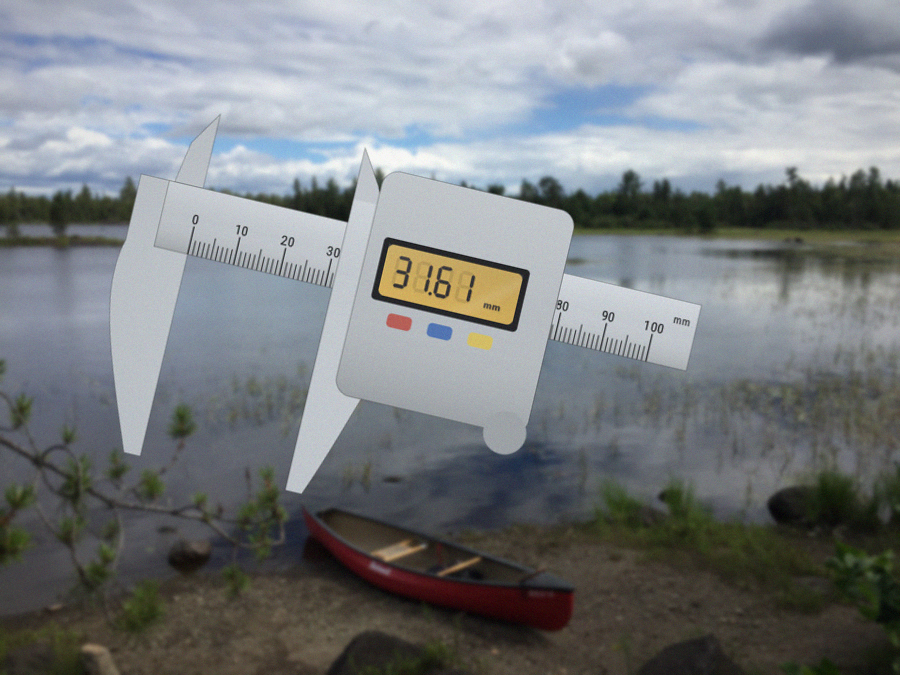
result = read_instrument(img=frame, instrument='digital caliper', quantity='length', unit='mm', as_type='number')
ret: 31.61 mm
